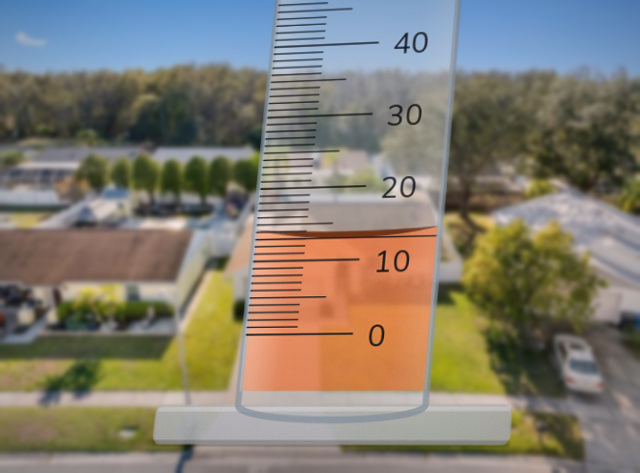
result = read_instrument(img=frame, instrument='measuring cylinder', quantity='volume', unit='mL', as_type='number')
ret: 13 mL
